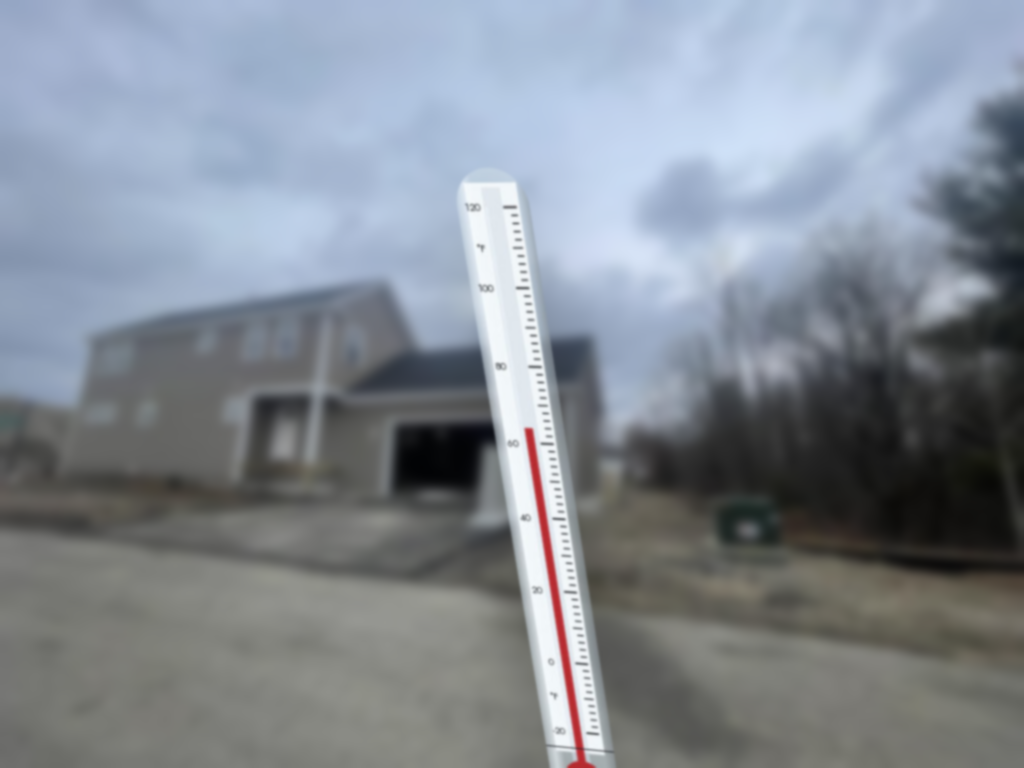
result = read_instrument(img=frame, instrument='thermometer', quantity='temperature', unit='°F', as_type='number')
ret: 64 °F
